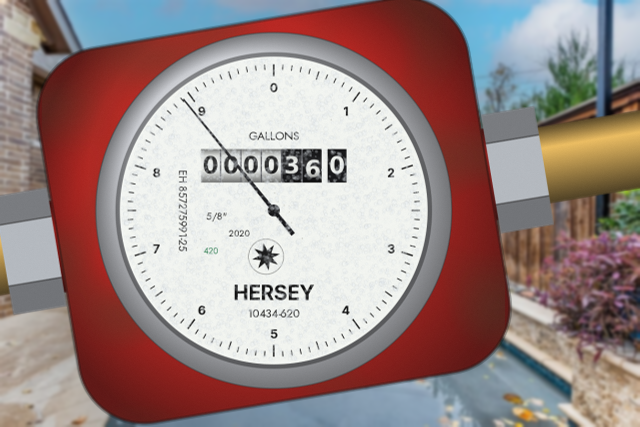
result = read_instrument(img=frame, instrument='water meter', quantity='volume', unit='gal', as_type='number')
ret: 358.9 gal
